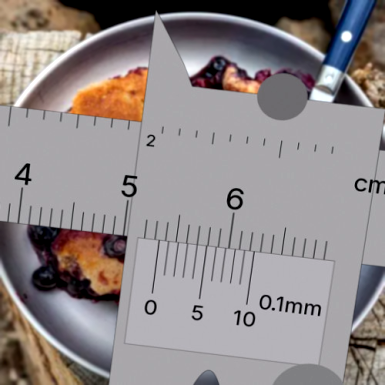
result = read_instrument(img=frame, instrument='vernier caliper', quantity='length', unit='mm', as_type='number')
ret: 53.4 mm
